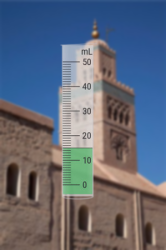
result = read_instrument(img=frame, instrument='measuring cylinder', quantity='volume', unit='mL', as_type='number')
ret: 15 mL
